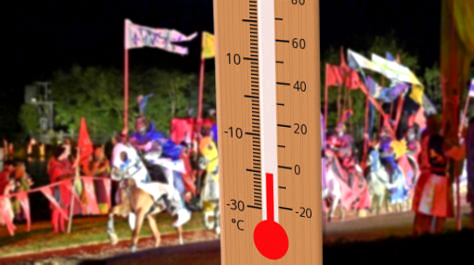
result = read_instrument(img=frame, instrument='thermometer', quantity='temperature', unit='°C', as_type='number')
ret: -20 °C
